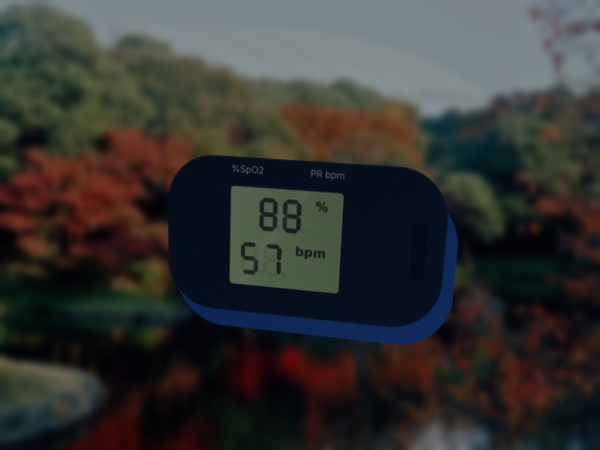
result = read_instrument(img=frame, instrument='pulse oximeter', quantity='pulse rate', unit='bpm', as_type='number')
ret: 57 bpm
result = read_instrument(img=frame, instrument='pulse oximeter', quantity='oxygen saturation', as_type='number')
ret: 88 %
